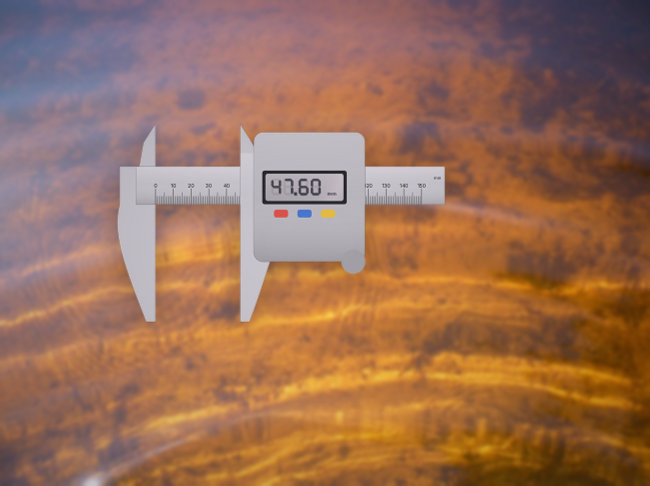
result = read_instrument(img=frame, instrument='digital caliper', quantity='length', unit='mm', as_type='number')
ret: 47.60 mm
